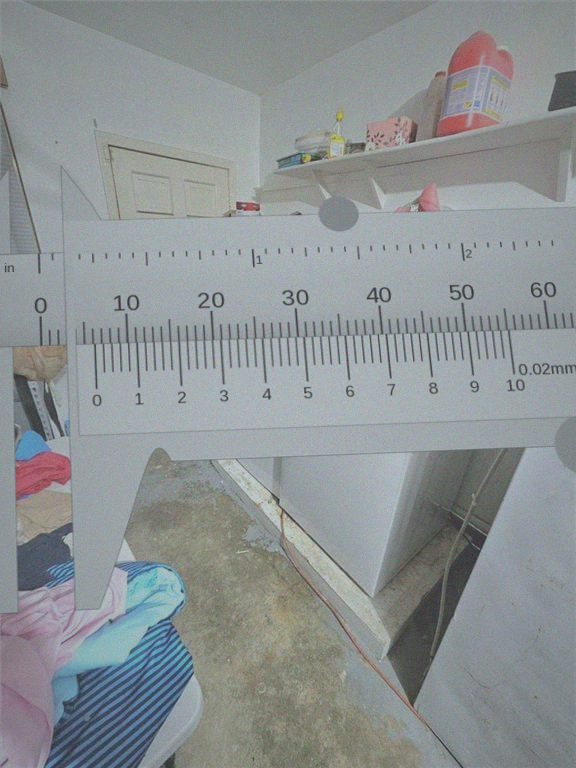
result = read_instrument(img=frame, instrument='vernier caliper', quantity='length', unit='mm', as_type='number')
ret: 6.2 mm
